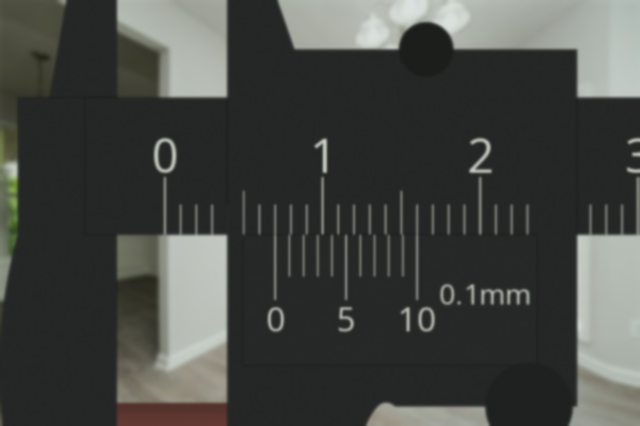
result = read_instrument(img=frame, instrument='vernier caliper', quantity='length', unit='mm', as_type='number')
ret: 7.0 mm
